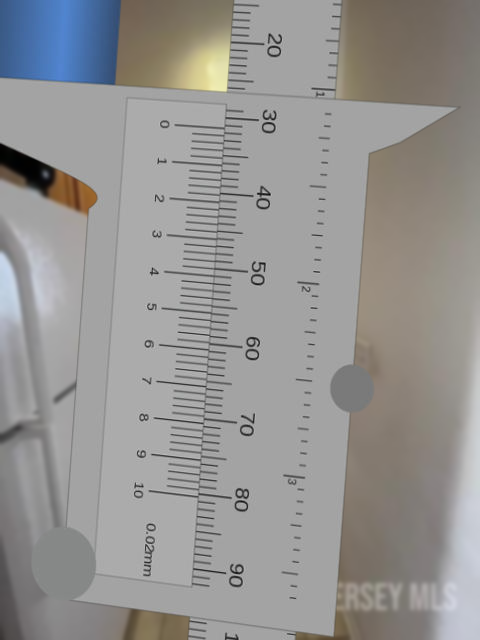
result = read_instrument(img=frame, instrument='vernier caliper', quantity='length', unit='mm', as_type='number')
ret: 31.4 mm
